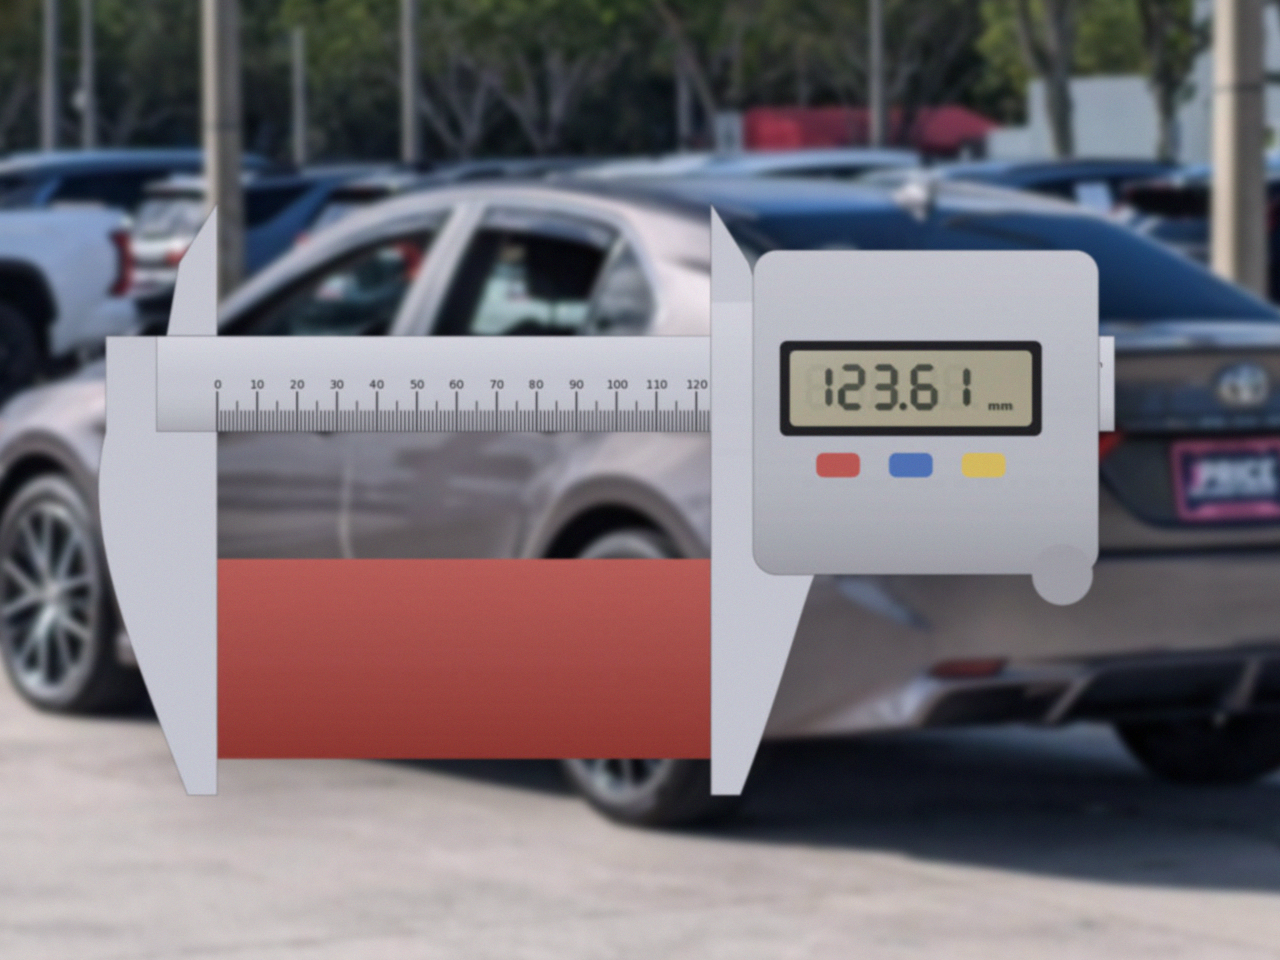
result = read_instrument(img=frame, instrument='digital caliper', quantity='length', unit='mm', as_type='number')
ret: 123.61 mm
